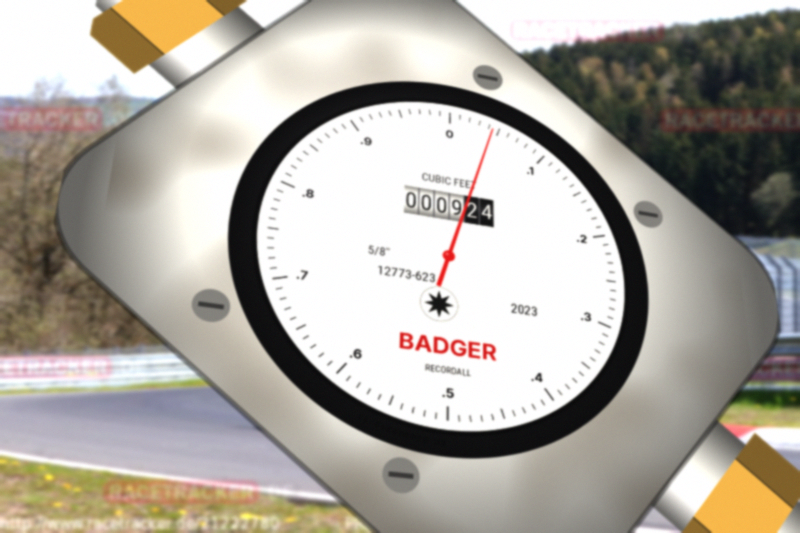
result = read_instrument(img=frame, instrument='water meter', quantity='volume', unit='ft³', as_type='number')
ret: 924.04 ft³
